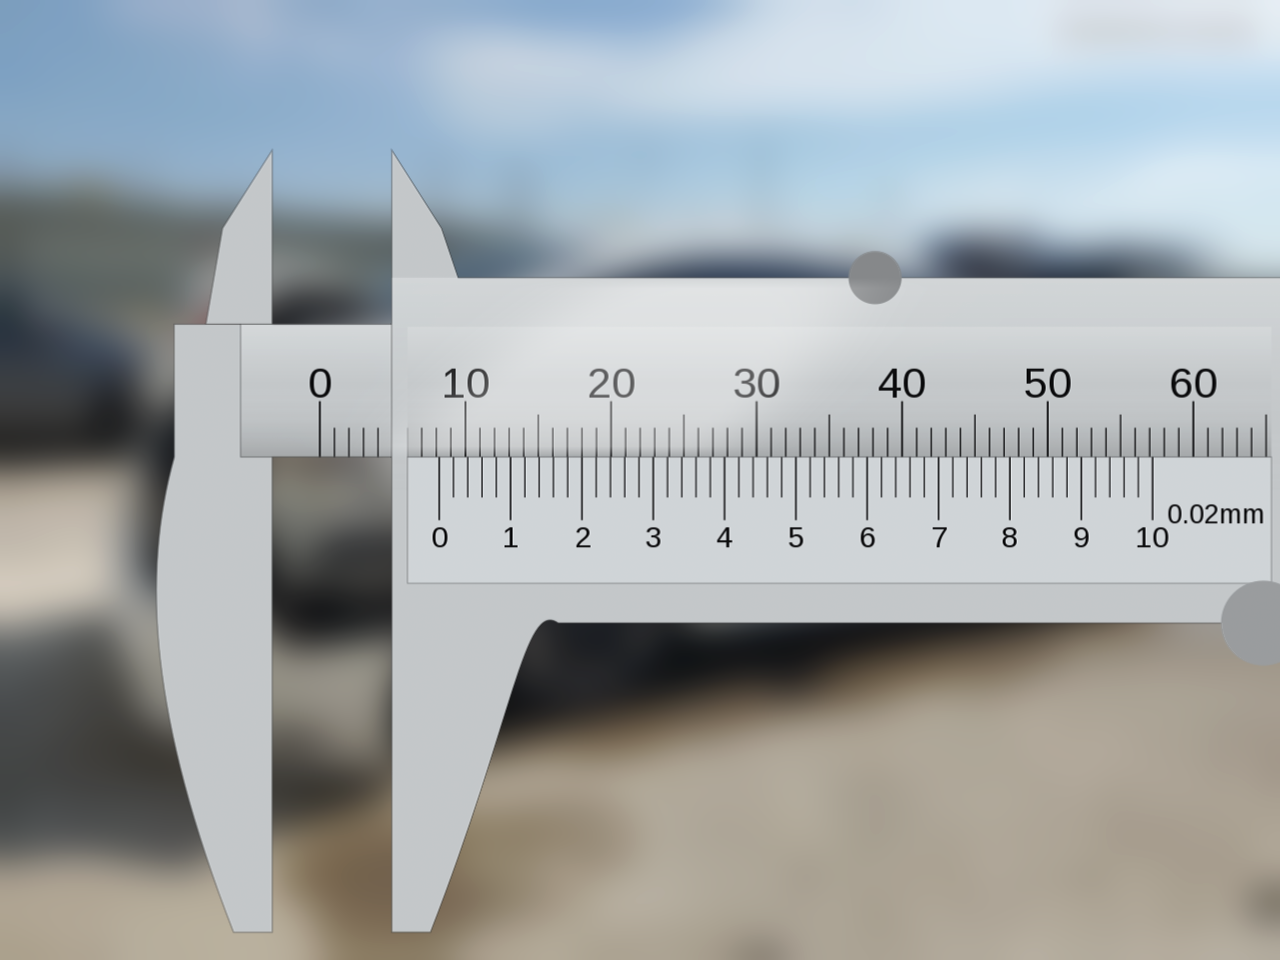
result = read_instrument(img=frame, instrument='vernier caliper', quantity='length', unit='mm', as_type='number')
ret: 8.2 mm
